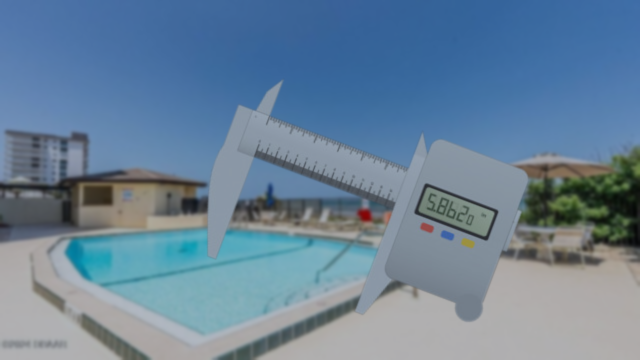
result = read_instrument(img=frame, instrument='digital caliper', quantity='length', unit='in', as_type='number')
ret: 5.8620 in
